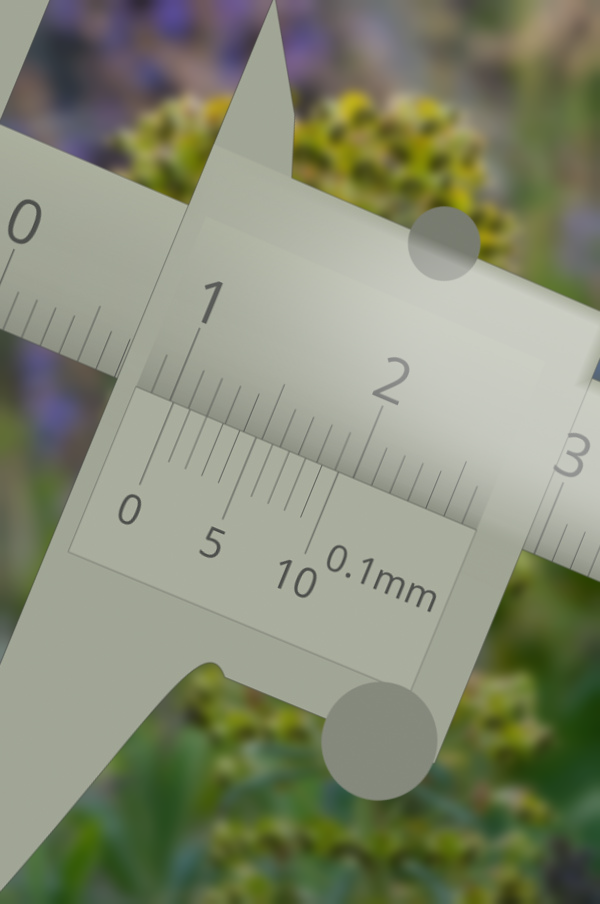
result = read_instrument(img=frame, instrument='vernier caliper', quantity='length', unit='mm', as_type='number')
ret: 10.2 mm
